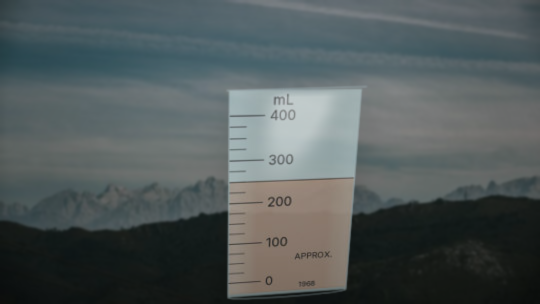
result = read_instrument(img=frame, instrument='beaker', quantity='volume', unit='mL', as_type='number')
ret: 250 mL
